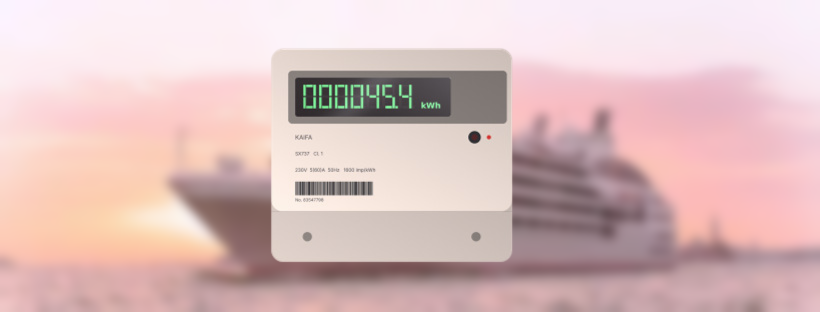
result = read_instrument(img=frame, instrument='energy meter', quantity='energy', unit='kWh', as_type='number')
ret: 45.4 kWh
